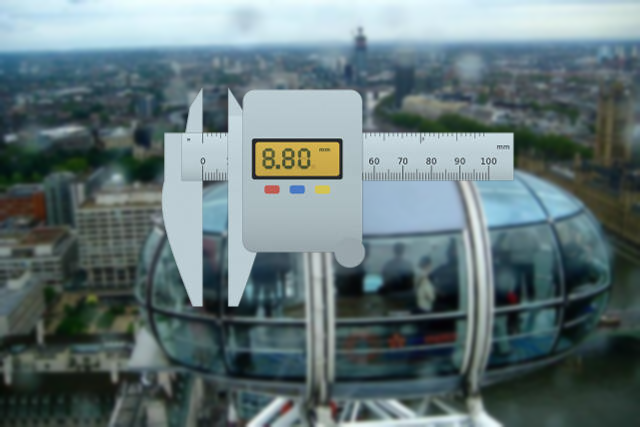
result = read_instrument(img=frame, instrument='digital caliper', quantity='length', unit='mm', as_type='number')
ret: 8.80 mm
